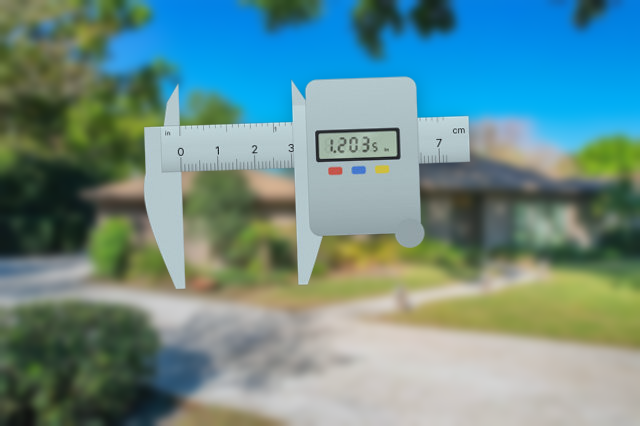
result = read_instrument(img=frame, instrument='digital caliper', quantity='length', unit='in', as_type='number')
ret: 1.2035 in
